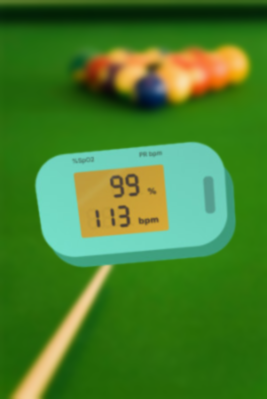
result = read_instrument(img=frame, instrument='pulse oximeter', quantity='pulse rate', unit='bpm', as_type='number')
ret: 113 bpm
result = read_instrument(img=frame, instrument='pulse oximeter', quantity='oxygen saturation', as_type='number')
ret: 99 %
